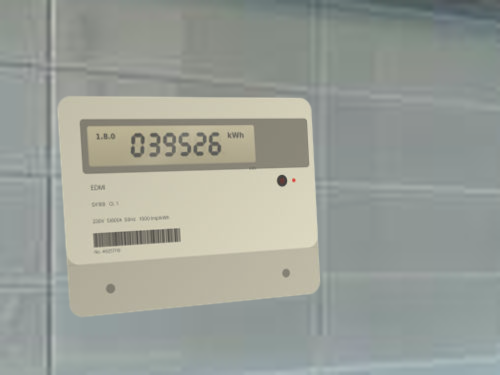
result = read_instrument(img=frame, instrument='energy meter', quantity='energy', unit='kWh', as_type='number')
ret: 39526 kWh
